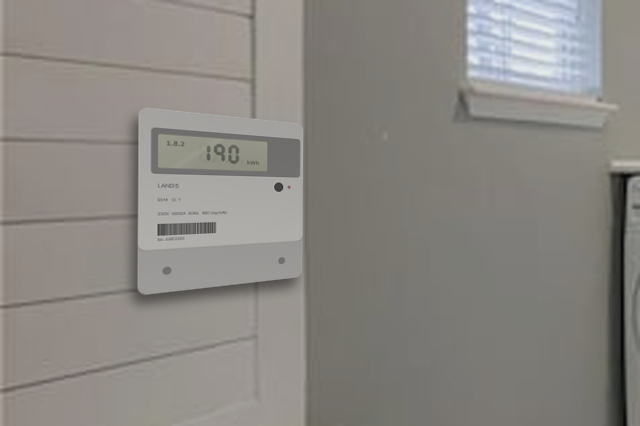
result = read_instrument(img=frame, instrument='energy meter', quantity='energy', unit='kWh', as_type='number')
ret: 190 kWh
